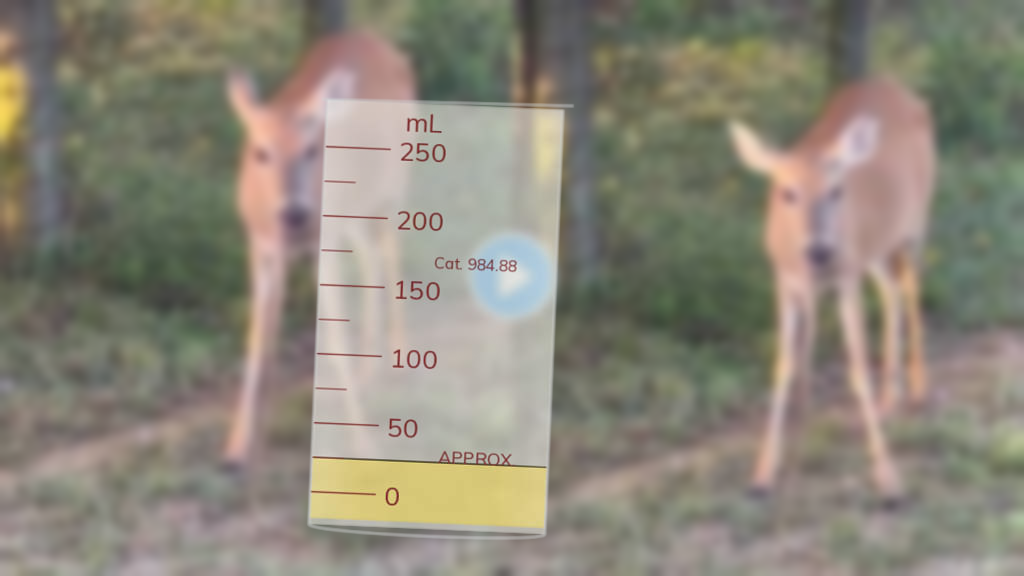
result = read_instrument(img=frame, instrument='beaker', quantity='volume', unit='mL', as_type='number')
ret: 25 mL
